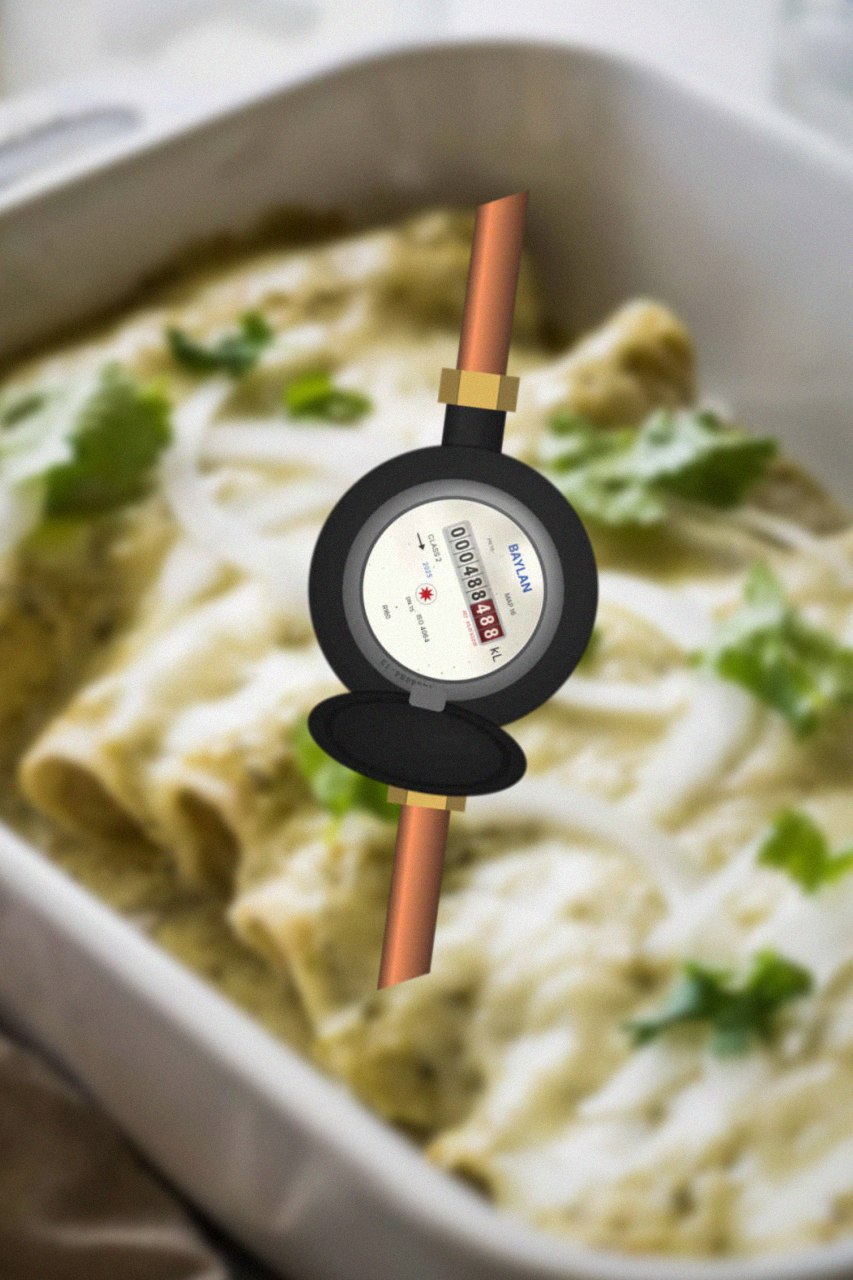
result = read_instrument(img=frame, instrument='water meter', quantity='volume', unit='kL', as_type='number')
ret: 488.488 kL
